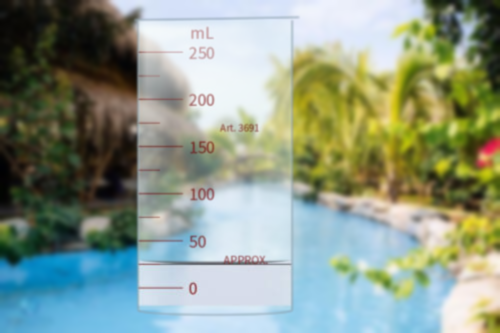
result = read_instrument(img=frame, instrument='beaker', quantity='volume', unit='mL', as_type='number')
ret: 25 mL
